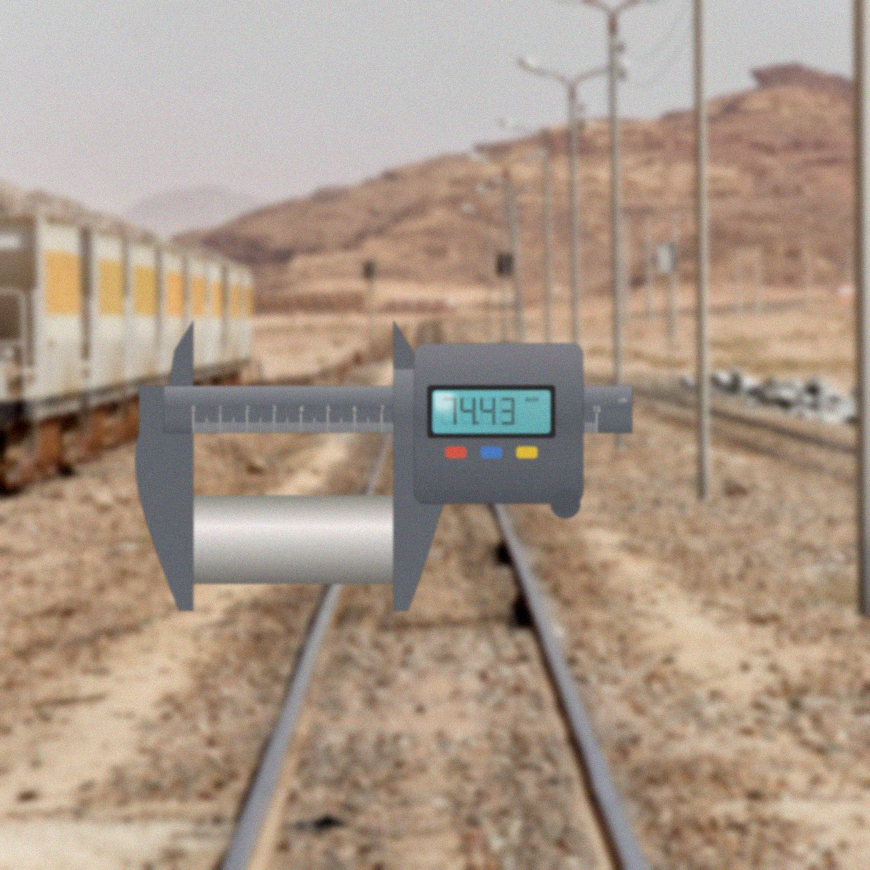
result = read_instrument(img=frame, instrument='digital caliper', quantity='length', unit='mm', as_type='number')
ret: 74.43 mm
